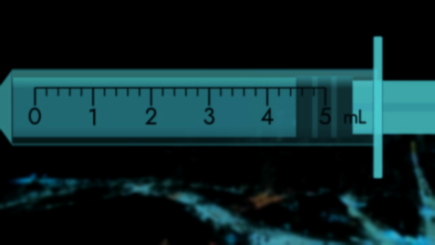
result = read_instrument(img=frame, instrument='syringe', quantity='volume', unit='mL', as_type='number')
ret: 4.5 mL
